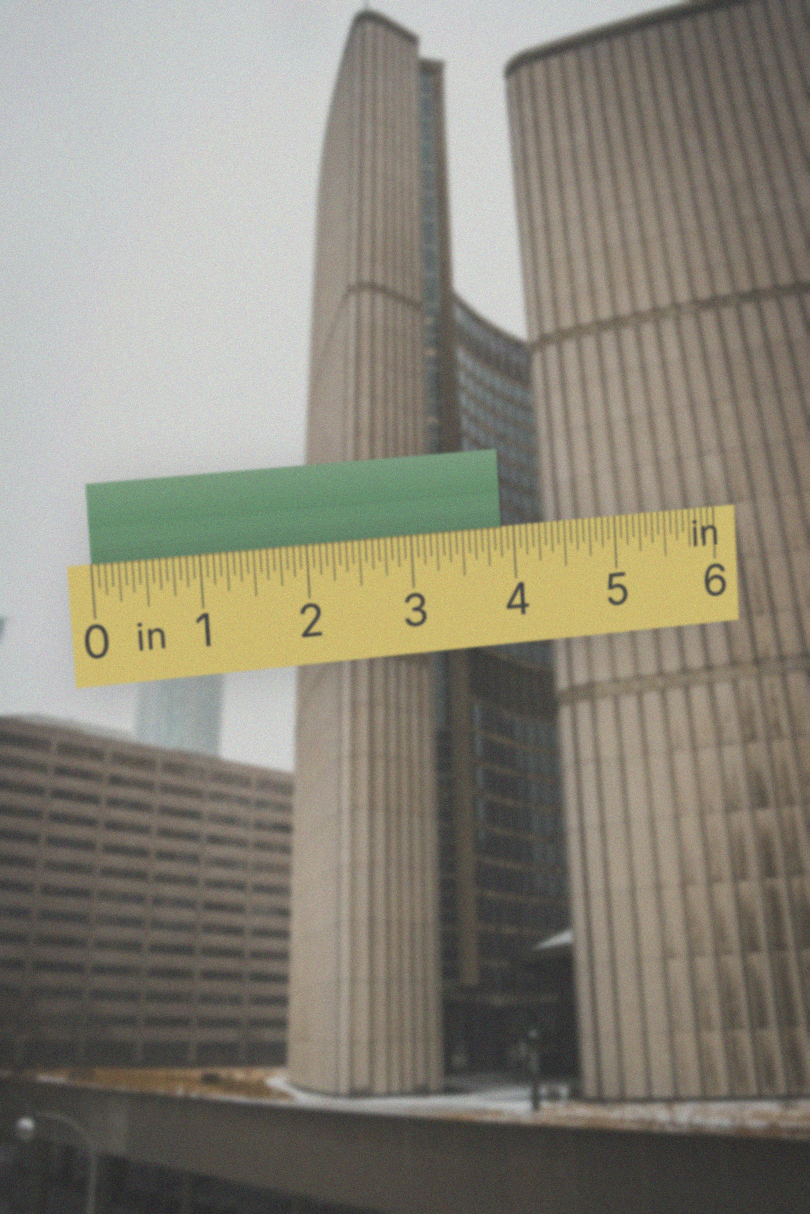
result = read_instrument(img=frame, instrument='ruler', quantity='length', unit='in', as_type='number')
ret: 3.875 in
